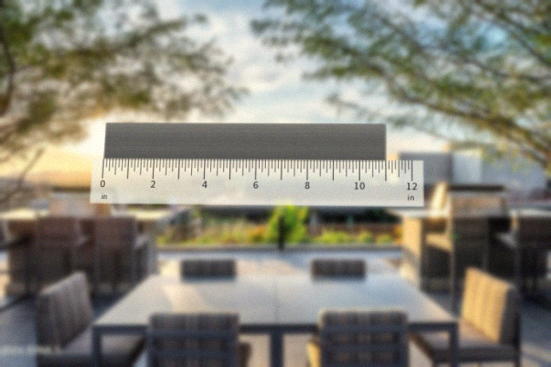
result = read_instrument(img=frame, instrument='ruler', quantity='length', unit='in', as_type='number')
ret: 11 in
